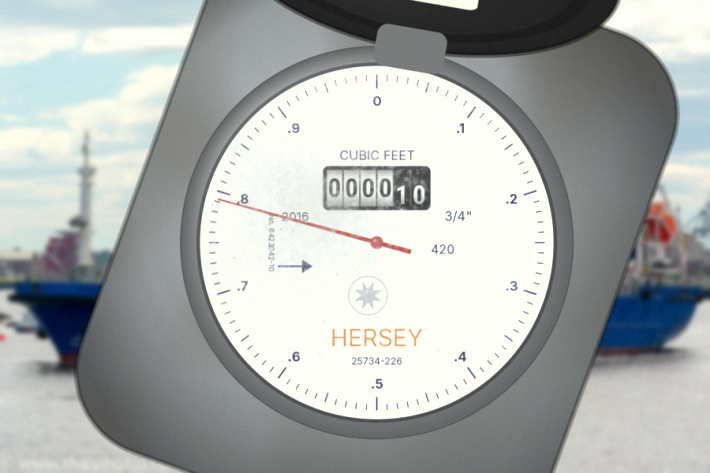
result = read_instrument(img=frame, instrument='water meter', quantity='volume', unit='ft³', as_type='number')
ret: 9.79 ft³
